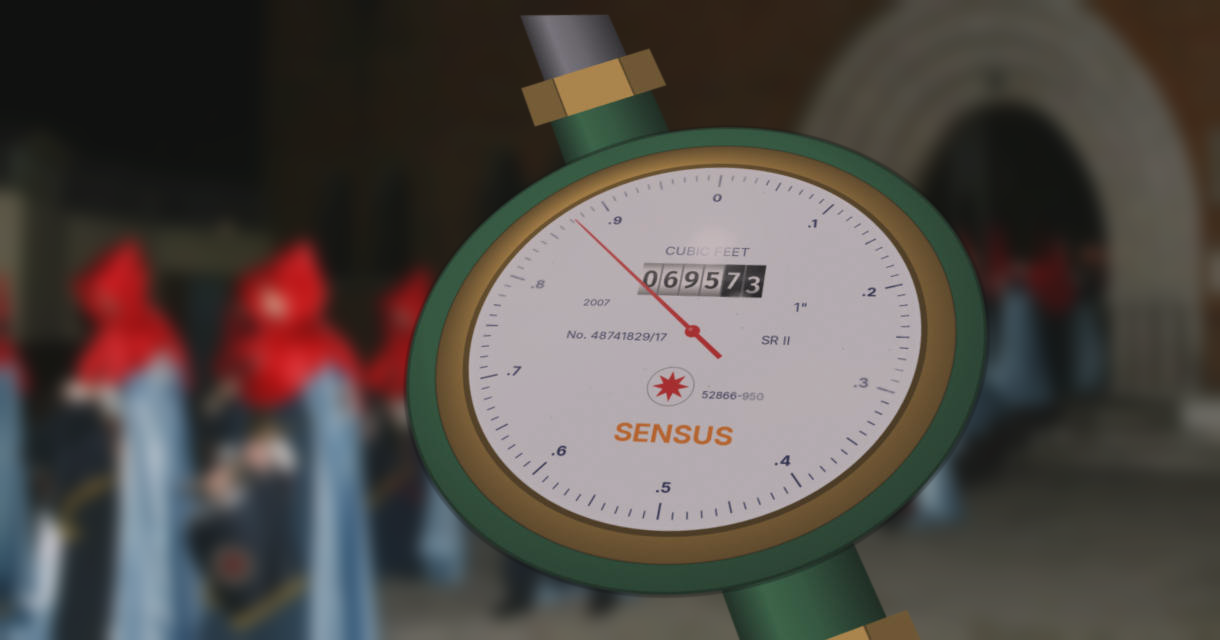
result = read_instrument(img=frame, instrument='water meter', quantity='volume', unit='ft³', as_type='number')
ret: 69572.87 ft³
